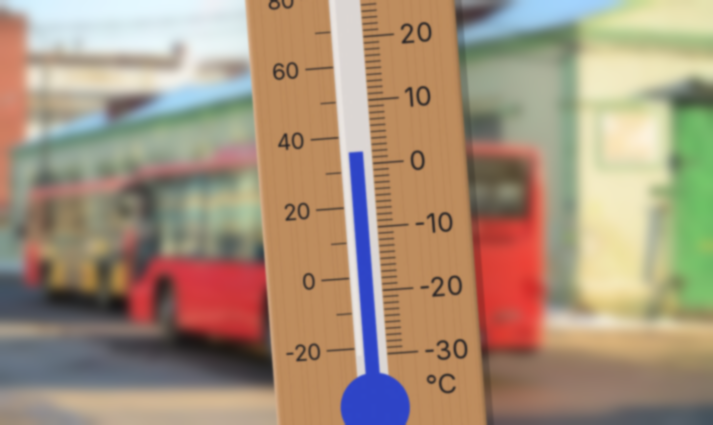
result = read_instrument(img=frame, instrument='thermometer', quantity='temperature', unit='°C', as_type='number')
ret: 2 °C
